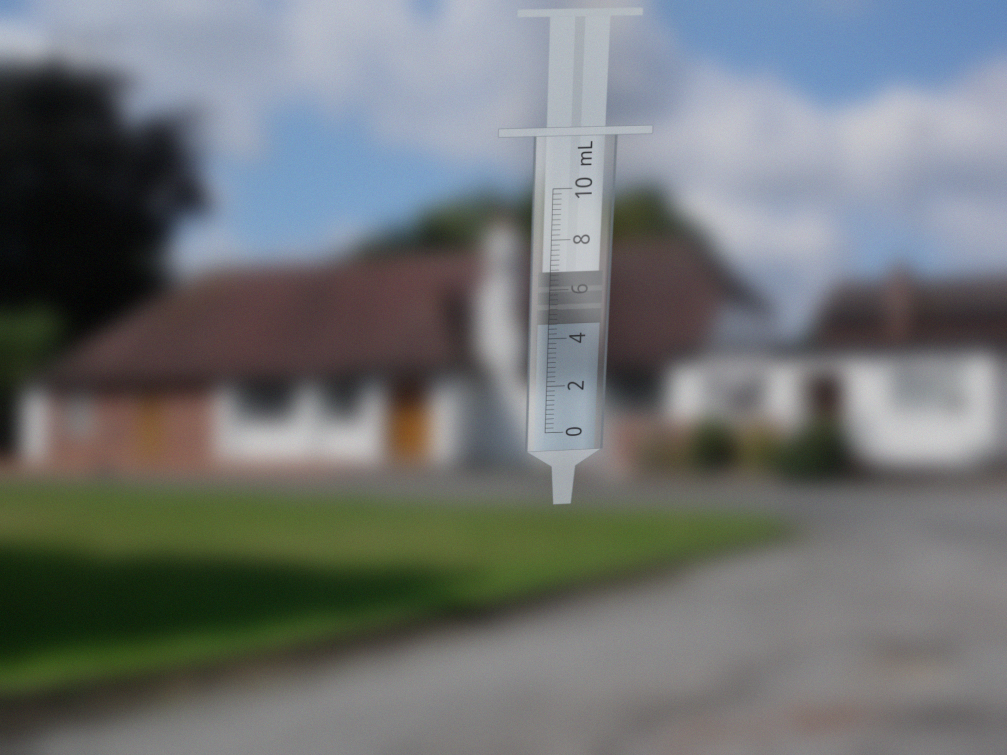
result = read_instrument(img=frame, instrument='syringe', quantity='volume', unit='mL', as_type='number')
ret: 4.6 mL
